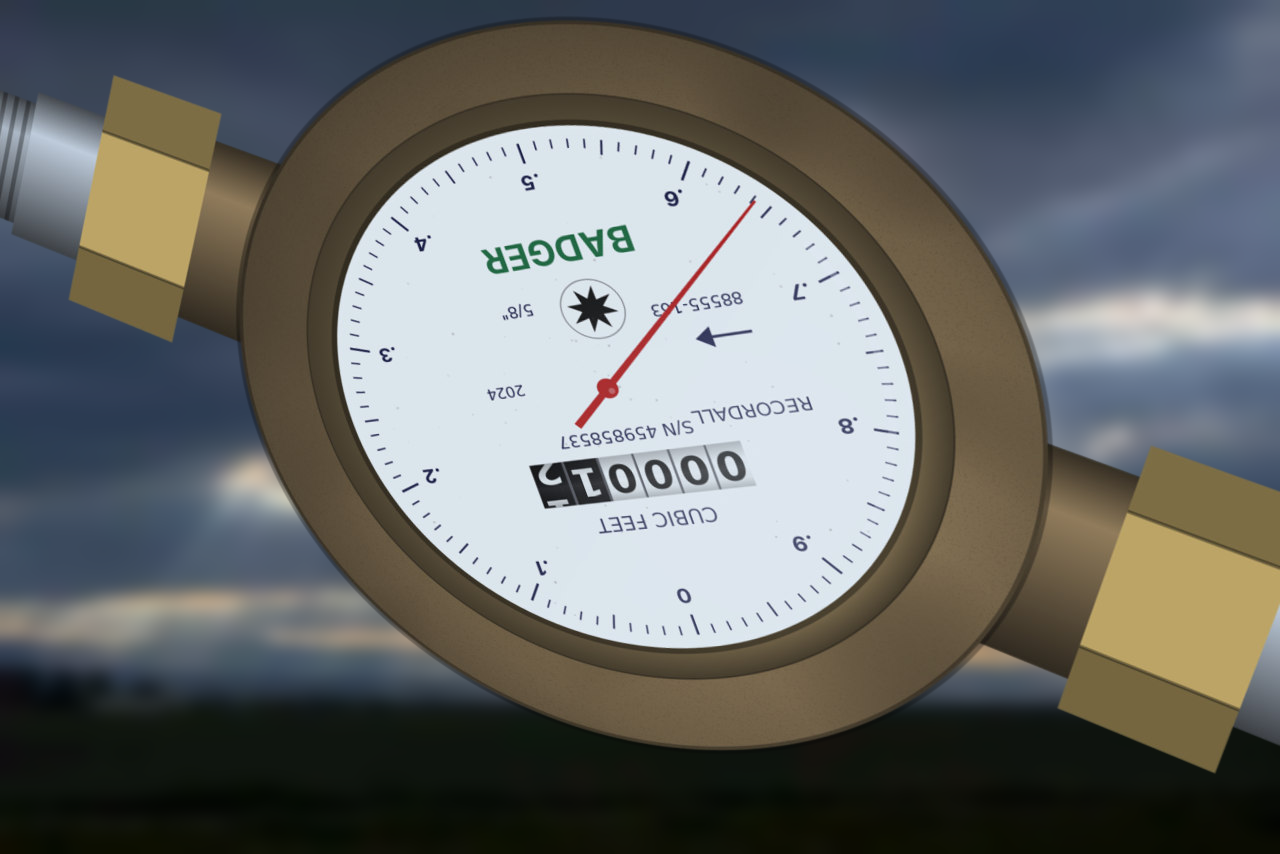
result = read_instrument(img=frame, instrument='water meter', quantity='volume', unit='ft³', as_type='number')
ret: 11.64 ft³
